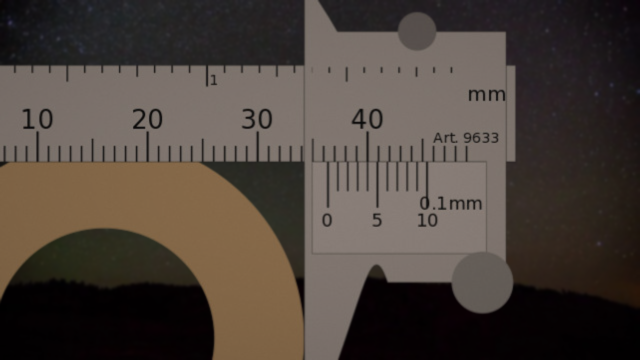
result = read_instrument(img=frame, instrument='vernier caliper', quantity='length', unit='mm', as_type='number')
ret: 36.4 mm
